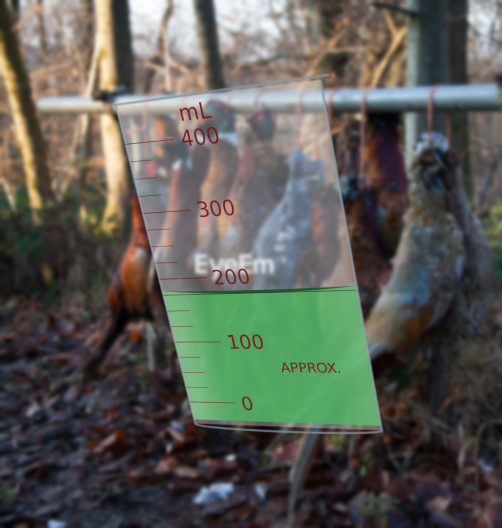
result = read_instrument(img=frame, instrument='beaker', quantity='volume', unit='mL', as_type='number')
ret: 175 mL
